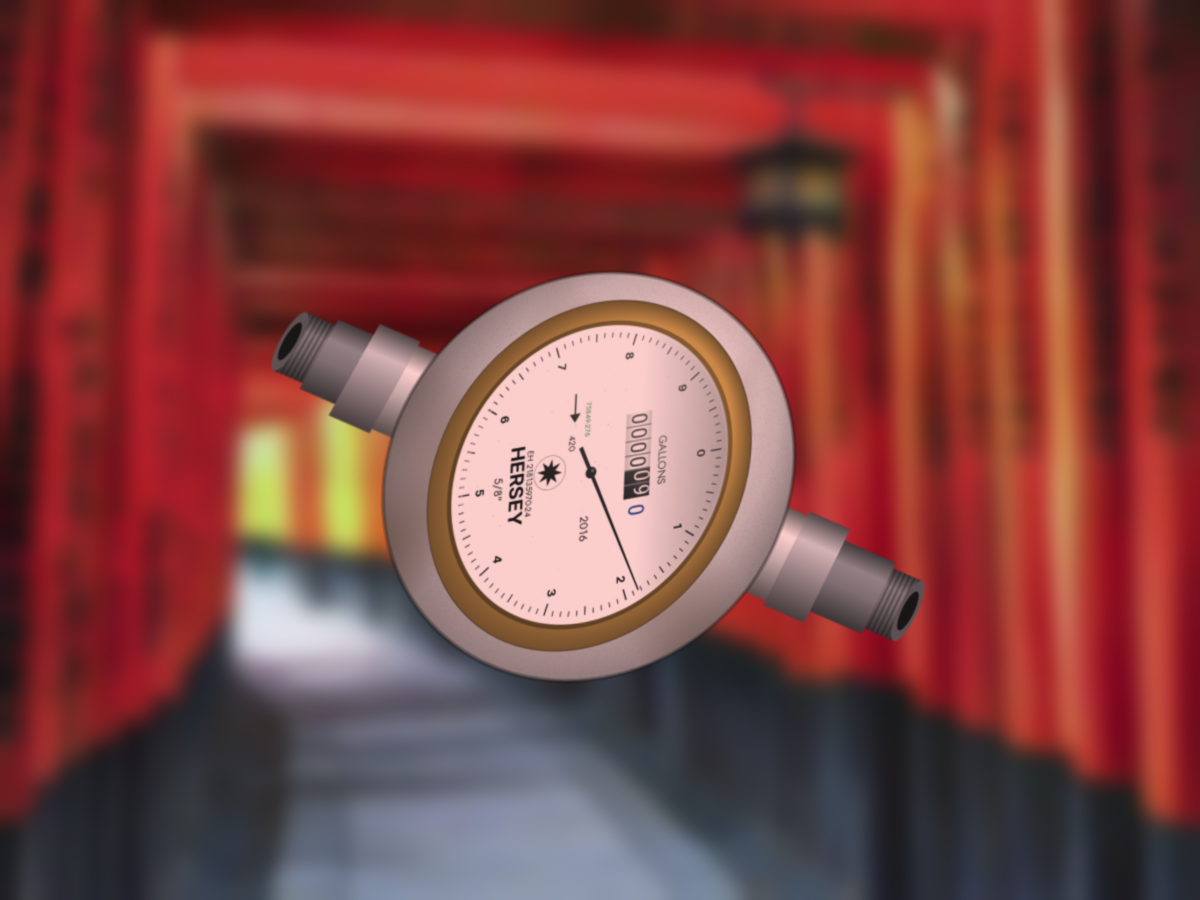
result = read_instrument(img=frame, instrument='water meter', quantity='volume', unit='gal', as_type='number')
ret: 91.8 gal
